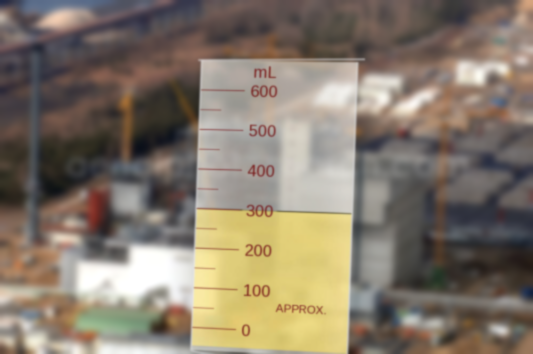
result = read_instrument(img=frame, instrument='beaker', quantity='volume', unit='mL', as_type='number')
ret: 300 mL
